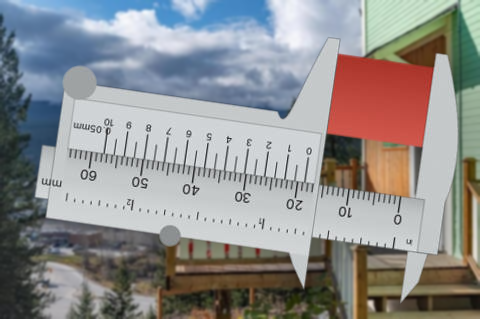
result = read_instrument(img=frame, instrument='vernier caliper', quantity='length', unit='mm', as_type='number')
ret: 18.6 mm
